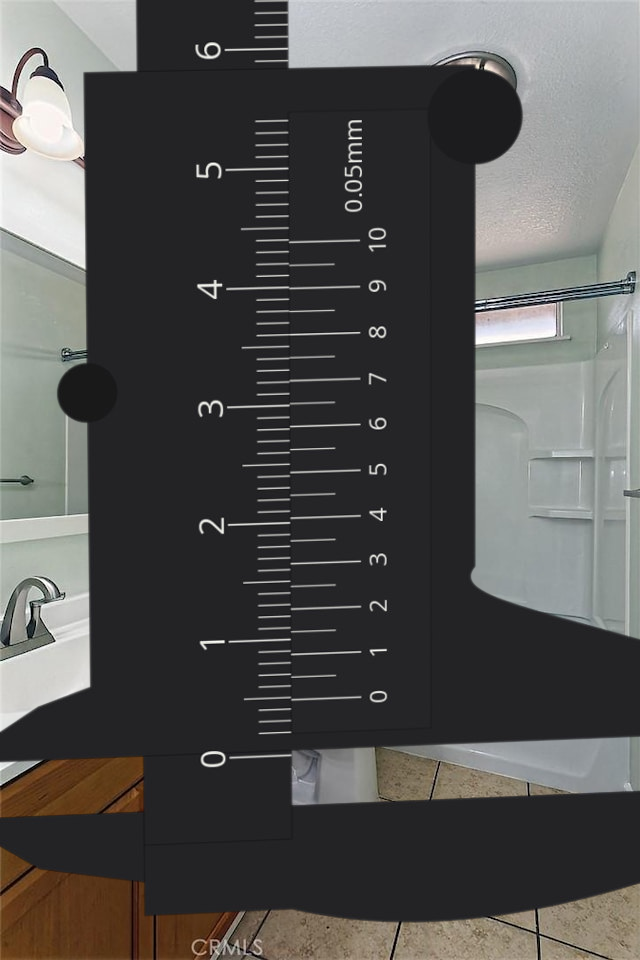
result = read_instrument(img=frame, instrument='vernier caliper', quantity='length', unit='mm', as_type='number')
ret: 4.8 mm
